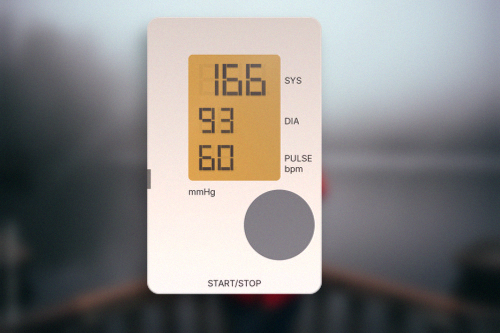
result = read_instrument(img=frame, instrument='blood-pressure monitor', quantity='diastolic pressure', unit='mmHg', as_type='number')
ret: 93 mmHg
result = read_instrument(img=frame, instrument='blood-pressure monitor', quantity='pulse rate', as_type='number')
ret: 60 bpm
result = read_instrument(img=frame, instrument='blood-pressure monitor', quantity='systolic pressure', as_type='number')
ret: 166 mmHg
